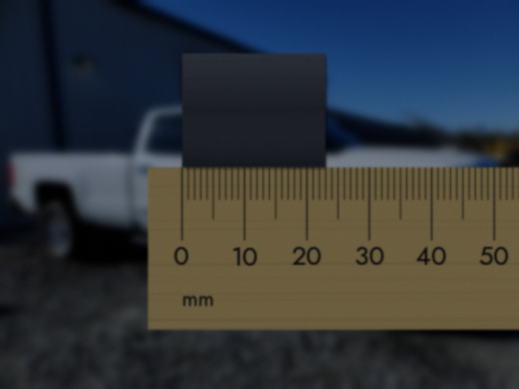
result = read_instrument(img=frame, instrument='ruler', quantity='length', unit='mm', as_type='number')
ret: 23 mm
